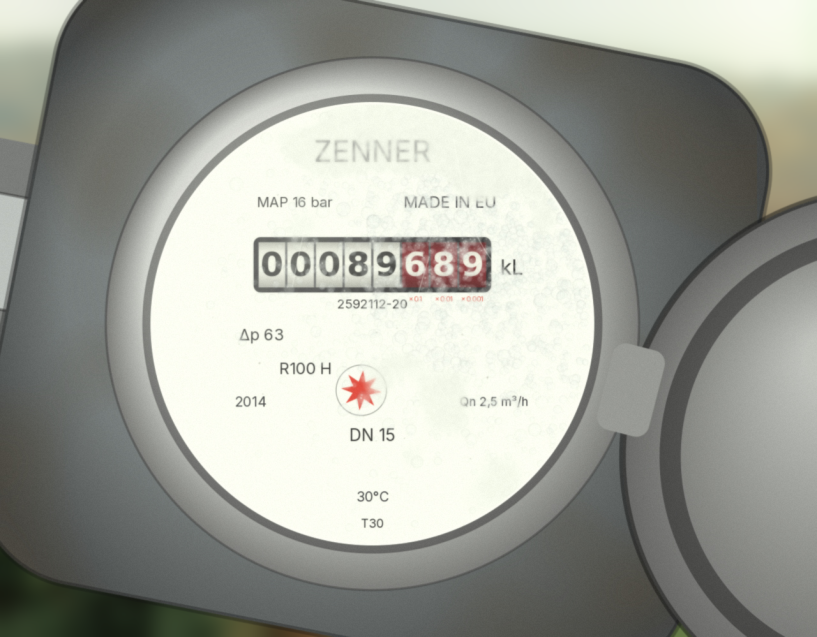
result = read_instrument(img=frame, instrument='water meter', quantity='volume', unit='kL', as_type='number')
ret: 89.689 kL
